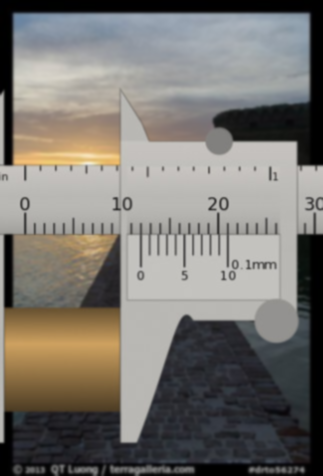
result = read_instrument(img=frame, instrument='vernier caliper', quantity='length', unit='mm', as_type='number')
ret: 12.0 mm
